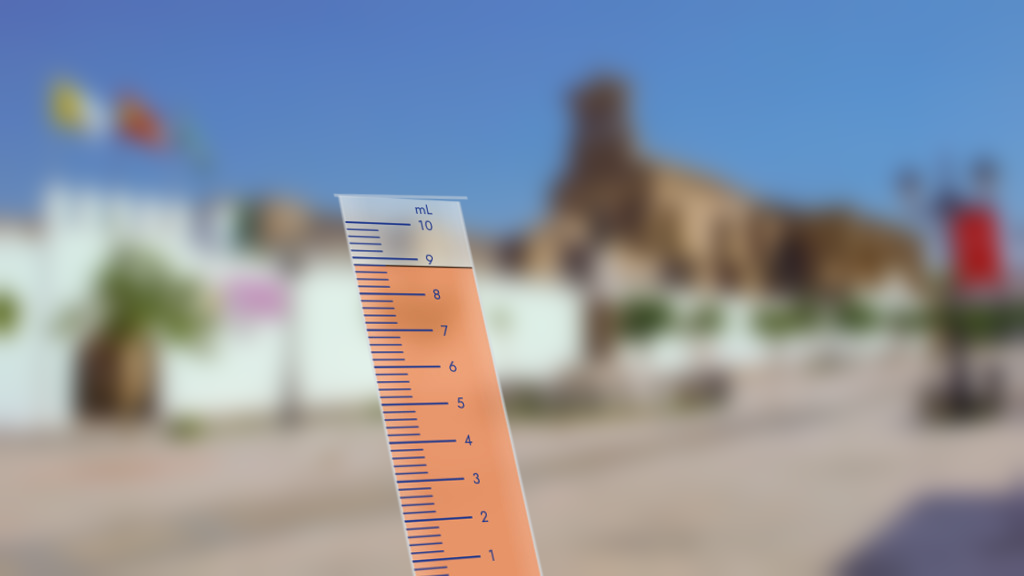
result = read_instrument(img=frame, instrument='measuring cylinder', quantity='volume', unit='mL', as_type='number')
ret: 8.8 mL
